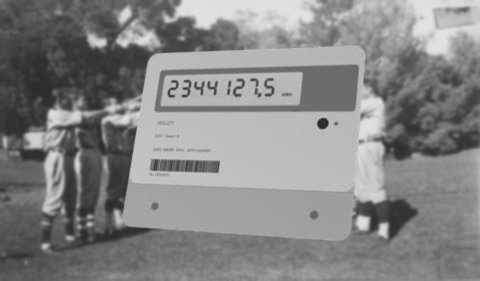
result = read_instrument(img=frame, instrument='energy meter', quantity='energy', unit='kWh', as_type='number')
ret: 2344127.5 kWh
